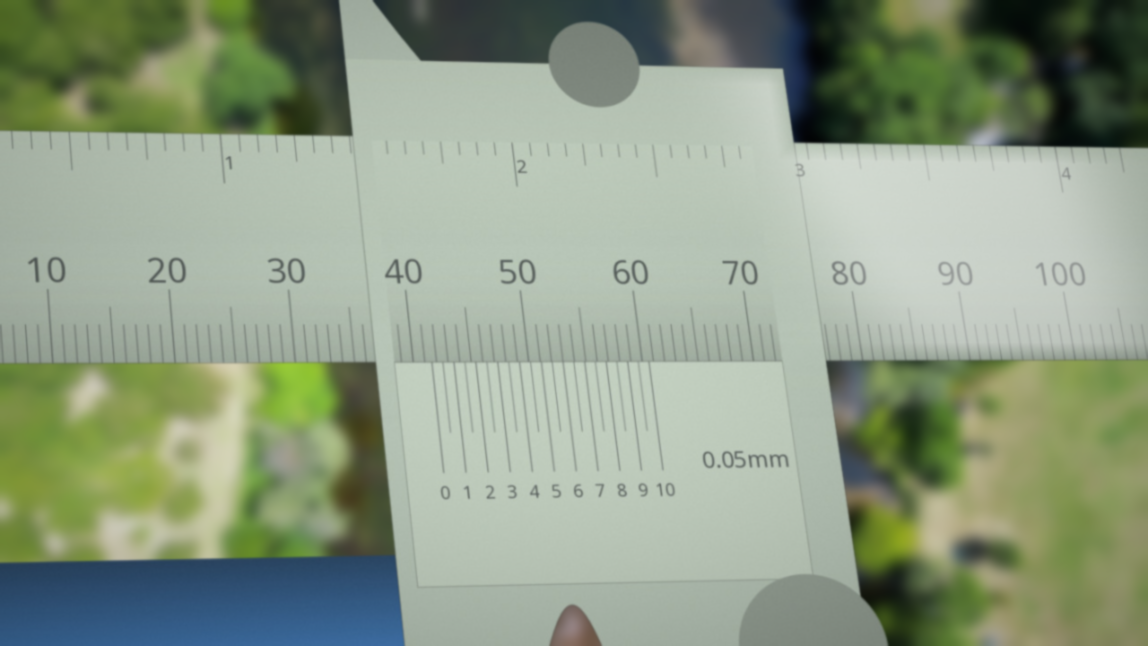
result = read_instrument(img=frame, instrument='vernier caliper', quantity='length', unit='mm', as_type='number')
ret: 41.6 mm
